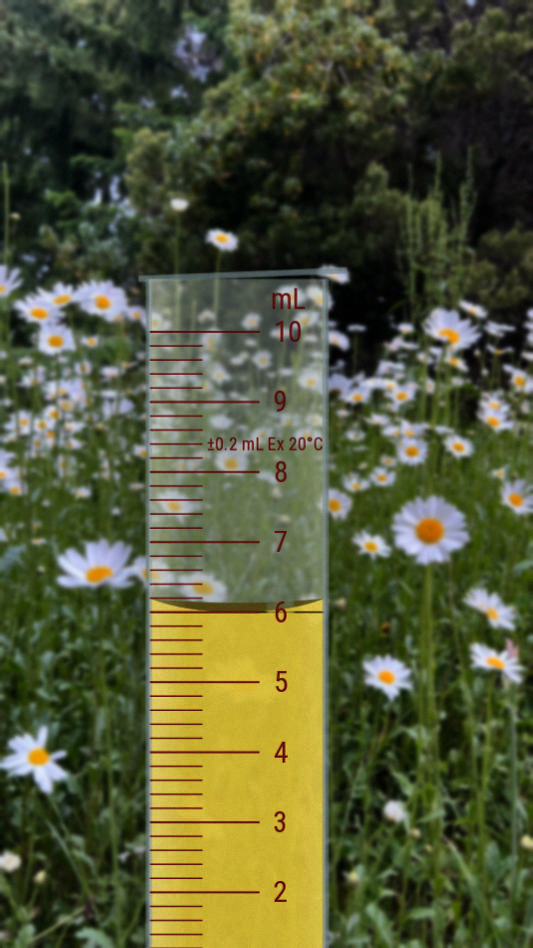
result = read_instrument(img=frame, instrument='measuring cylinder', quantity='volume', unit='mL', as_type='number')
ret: 6 mL
